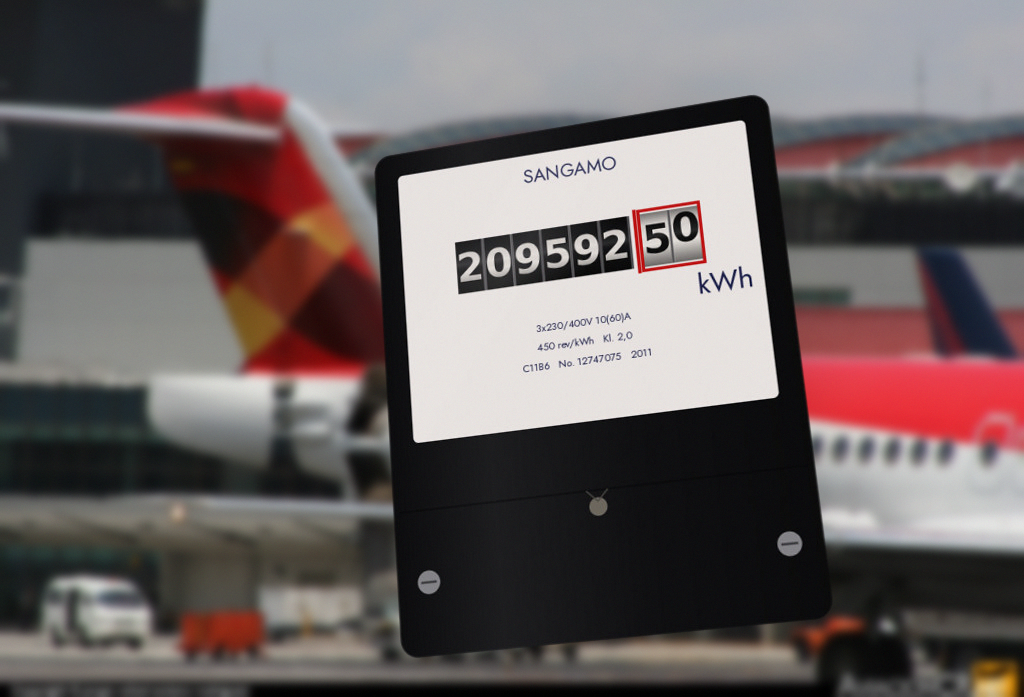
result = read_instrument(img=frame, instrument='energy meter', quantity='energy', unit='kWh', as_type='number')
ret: 209592.50 kWh
